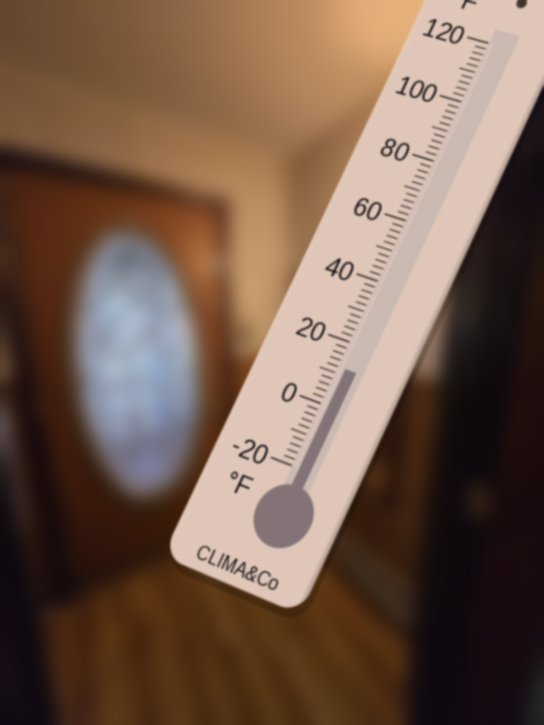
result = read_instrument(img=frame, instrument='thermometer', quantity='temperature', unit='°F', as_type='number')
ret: 12 °F
